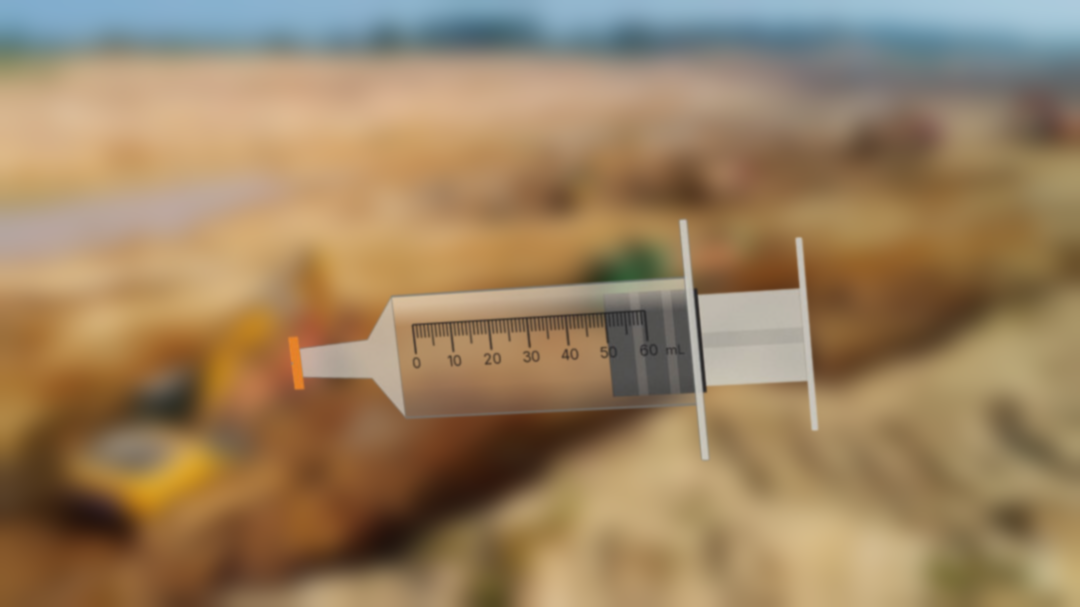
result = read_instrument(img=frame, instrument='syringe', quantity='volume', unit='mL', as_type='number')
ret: 50 mL
